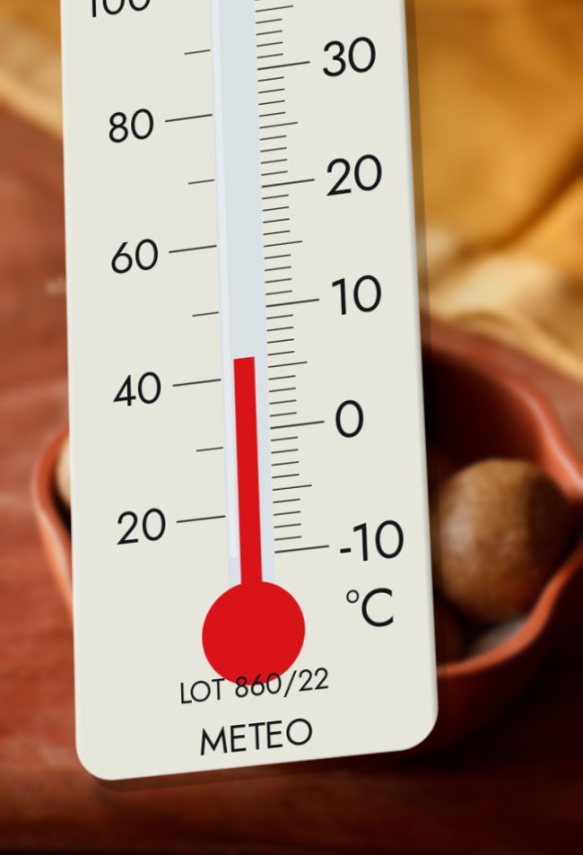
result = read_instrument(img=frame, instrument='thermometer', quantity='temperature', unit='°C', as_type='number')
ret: 6 °C
